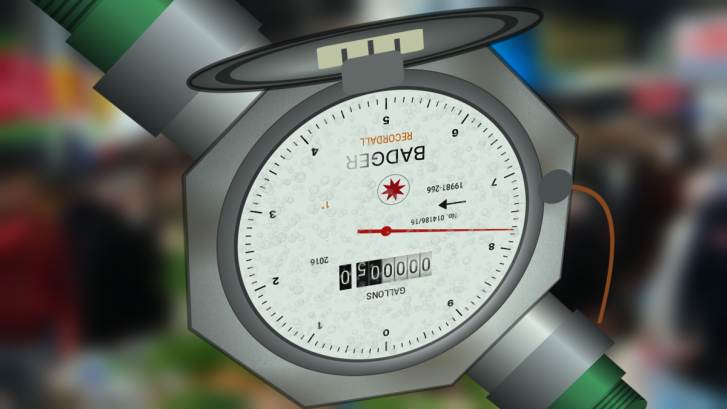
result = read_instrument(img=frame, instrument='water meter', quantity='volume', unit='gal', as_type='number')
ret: 47.7 gal
